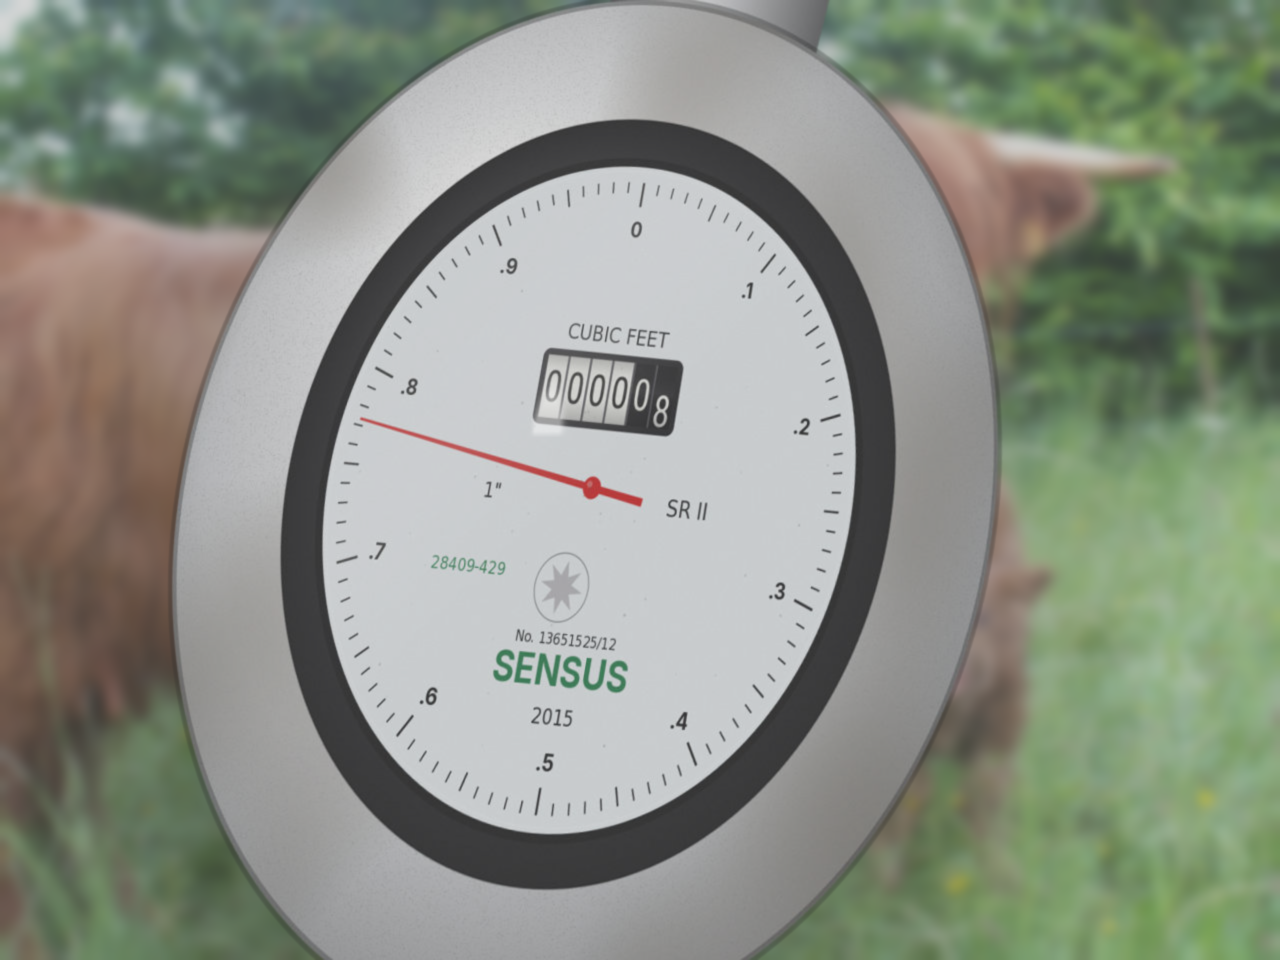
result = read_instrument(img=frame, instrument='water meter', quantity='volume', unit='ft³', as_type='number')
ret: 7.77 ft³
